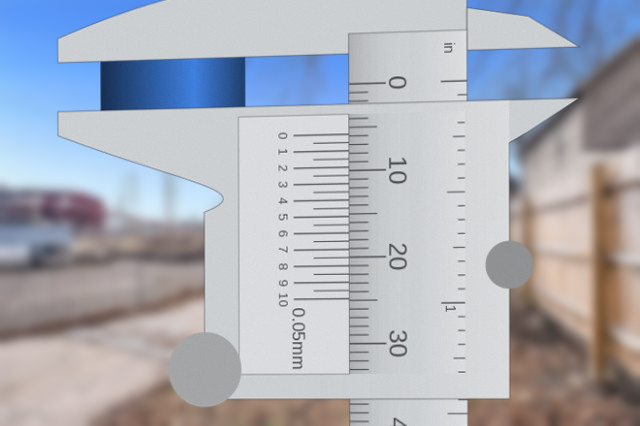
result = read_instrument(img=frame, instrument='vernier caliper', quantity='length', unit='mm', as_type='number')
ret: 5.8 mm
